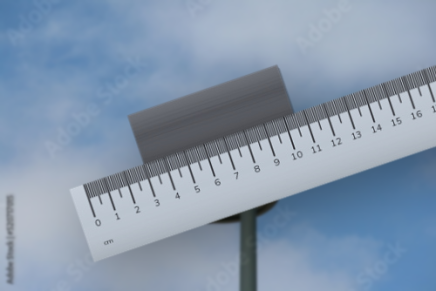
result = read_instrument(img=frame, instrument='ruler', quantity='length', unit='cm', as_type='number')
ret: 7.5 cm
